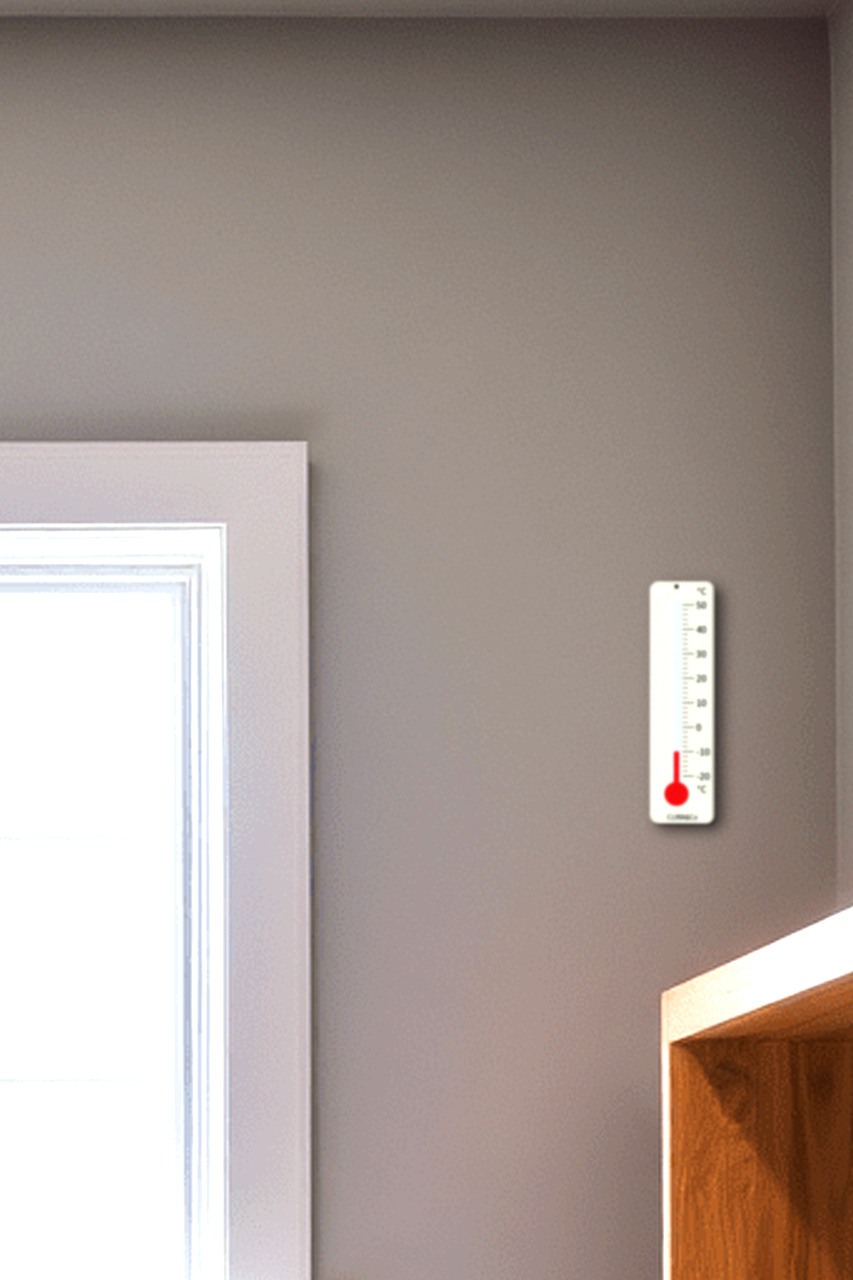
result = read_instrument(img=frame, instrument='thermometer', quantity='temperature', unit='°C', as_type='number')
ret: -10 °C
